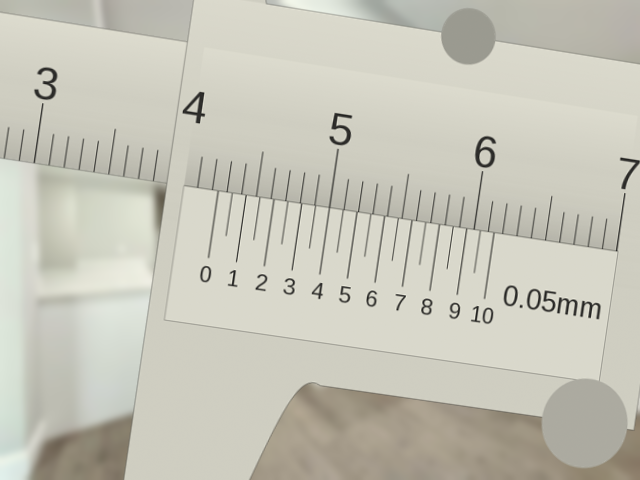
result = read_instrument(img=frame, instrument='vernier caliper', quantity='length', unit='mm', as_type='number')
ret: 42.4 mm
